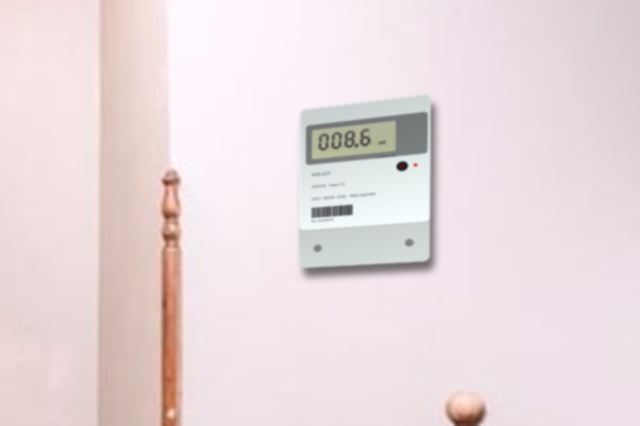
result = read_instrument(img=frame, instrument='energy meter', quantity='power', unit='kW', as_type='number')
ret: 8.6 kW
